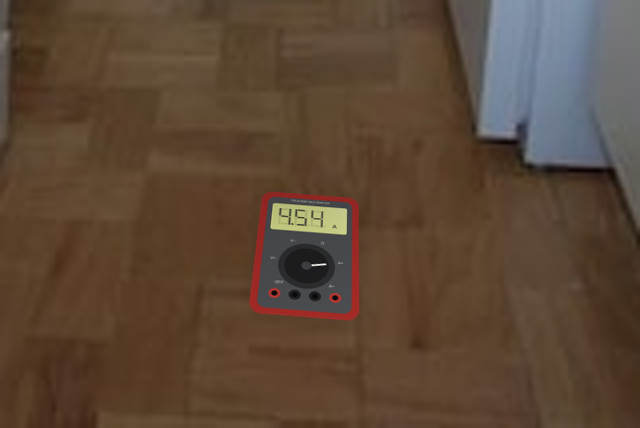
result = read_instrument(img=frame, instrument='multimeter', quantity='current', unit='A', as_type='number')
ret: 4.54 A
